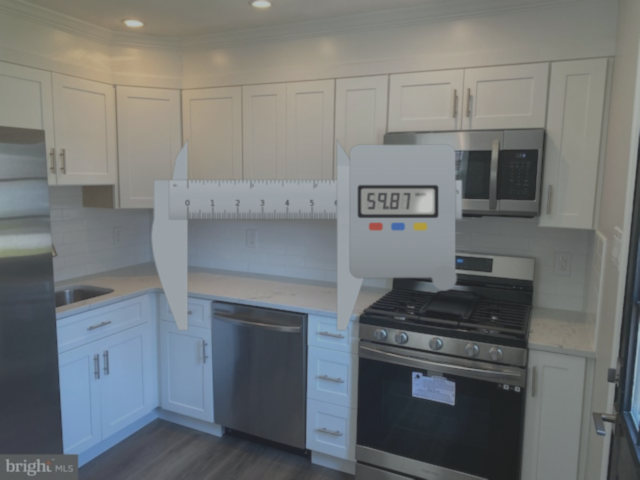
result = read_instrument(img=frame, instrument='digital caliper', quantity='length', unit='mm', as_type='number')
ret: 59.87 mm
